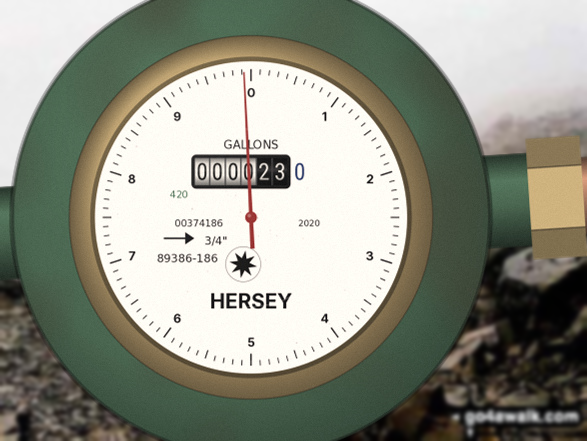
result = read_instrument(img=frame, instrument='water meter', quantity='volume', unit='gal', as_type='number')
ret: 229.9 gal
